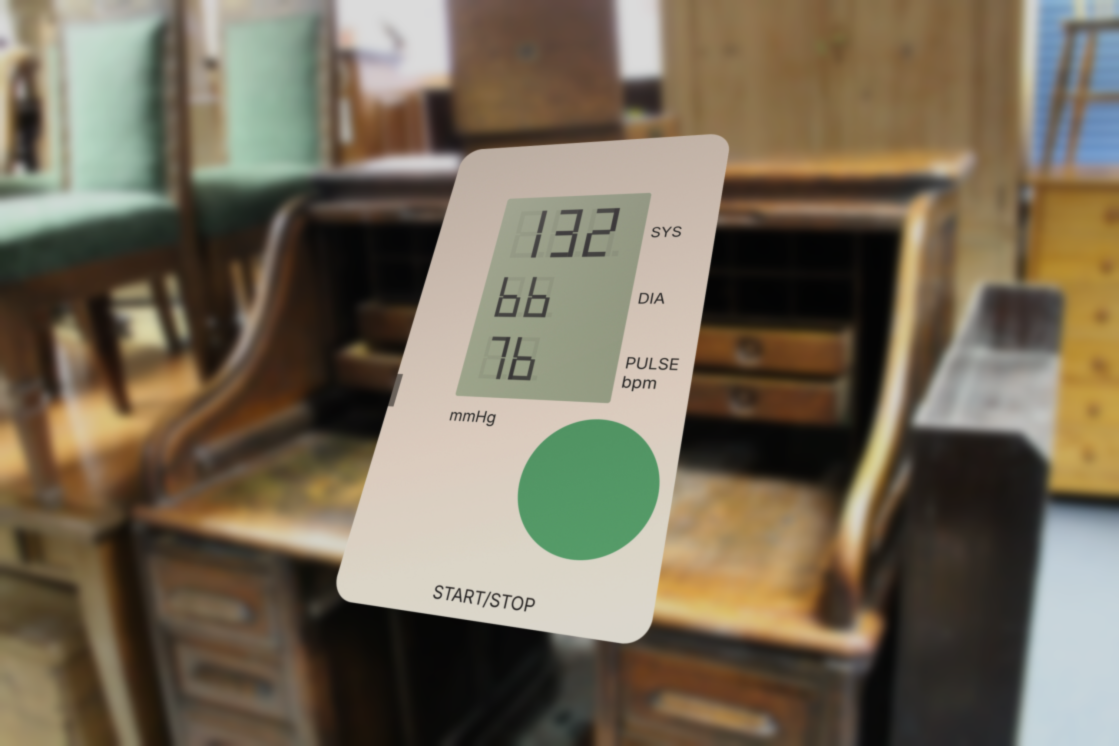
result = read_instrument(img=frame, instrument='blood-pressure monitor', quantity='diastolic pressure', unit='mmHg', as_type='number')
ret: 66 mmHg
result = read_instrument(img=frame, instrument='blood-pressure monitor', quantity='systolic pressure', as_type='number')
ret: 132 mmHg
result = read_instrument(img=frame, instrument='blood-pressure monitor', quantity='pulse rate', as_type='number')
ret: 76 bpm
